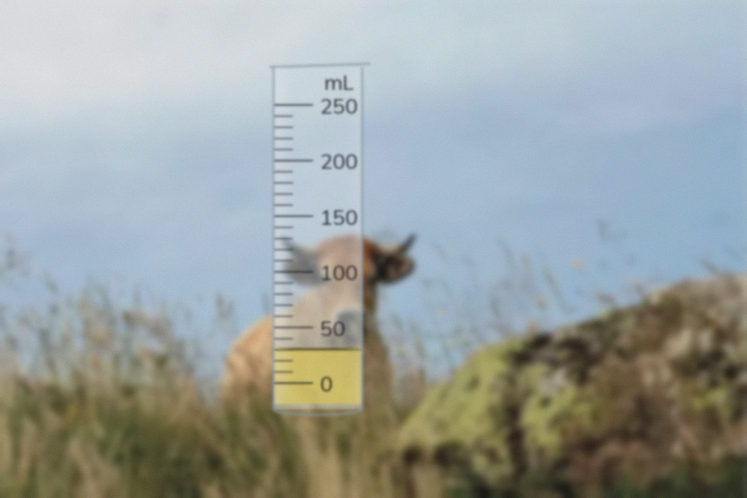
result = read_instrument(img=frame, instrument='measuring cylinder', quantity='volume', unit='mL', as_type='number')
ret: 30 mL
